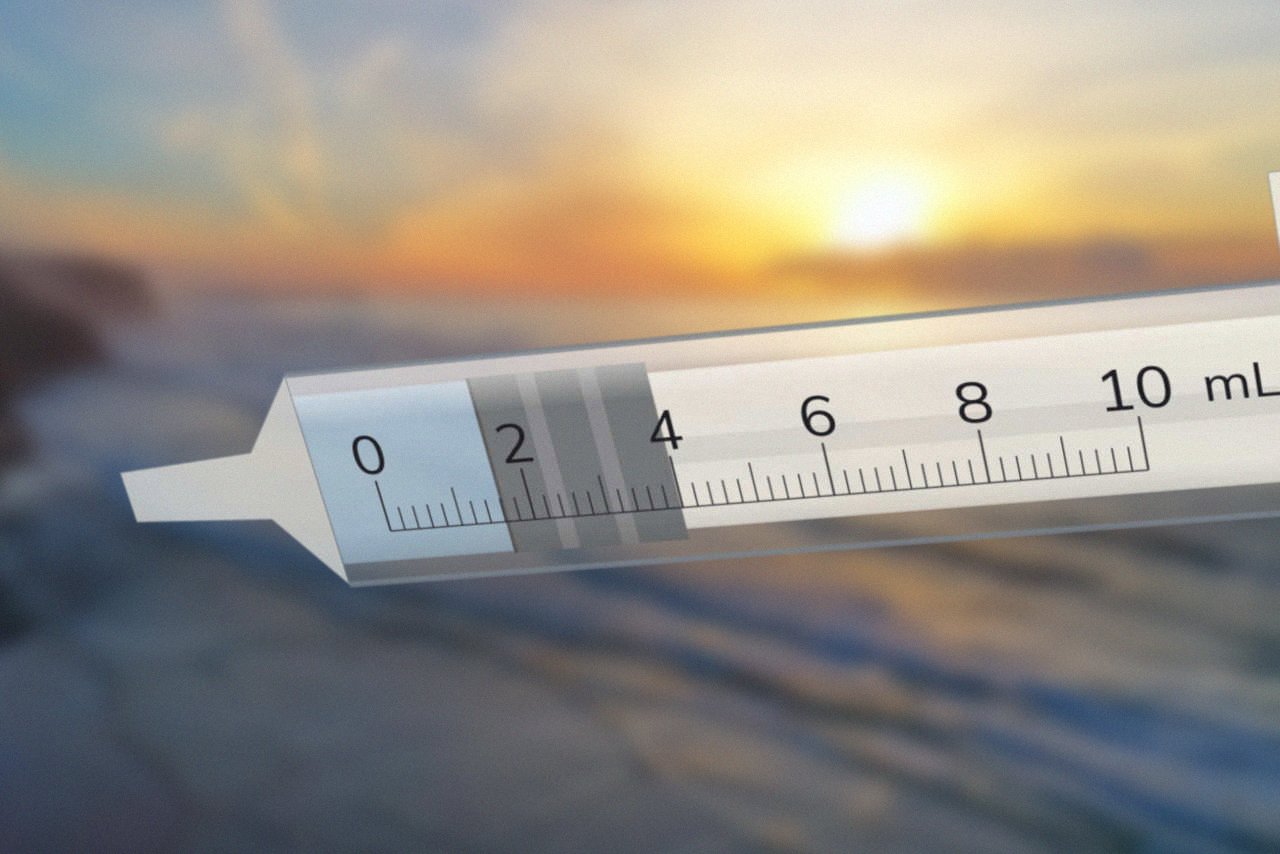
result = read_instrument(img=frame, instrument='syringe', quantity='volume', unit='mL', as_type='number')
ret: 1.6 mL
